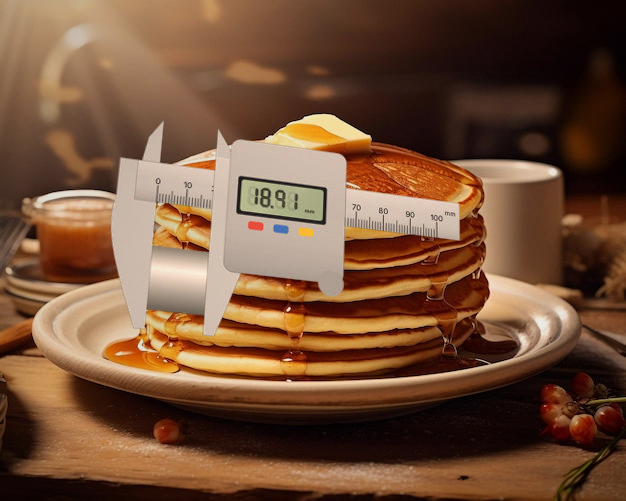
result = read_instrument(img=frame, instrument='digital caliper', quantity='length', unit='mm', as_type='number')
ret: 18.91 mm
